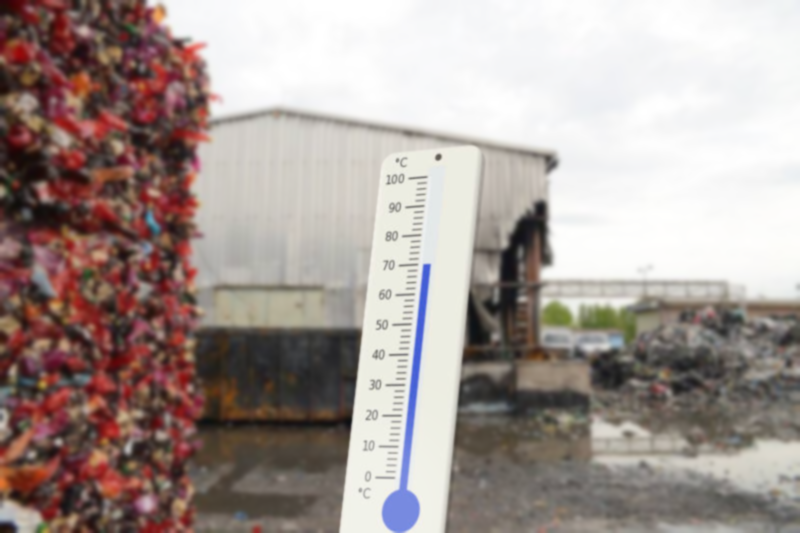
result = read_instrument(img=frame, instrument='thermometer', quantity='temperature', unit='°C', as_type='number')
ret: 70 °C
